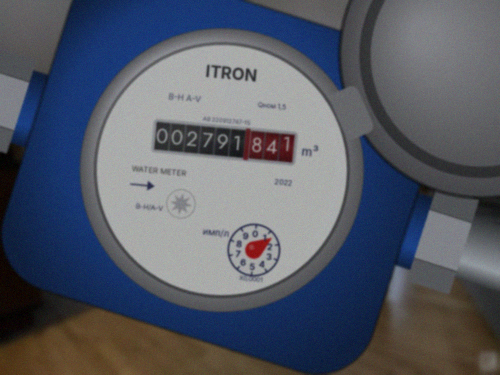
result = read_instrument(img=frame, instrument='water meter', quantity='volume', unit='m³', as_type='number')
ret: 2791.8411 m³
